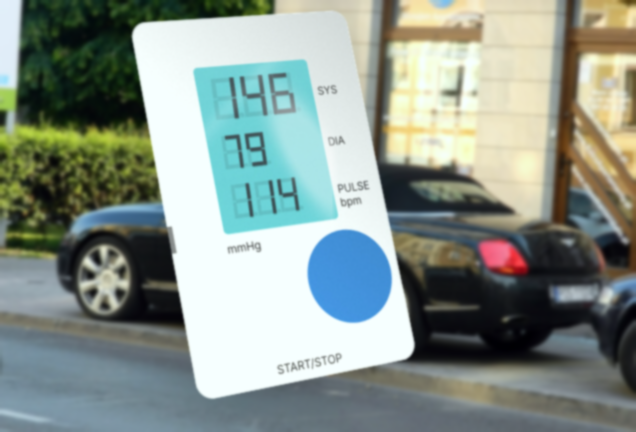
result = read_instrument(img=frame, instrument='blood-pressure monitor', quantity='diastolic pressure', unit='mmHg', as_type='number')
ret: 79 mmHg
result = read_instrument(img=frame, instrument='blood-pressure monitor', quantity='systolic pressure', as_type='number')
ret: 146 mmHg
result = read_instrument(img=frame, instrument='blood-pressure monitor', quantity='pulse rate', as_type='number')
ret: 114 bpm
